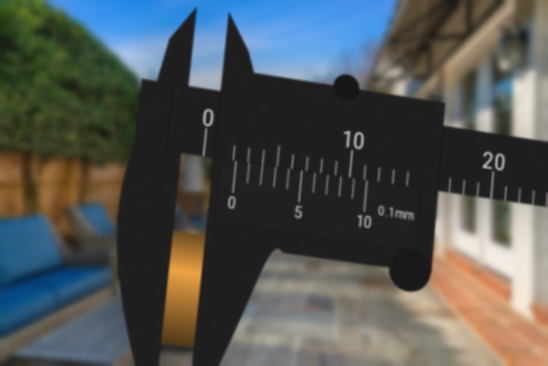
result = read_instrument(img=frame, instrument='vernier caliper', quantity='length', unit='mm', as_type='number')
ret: 2.2 mm
